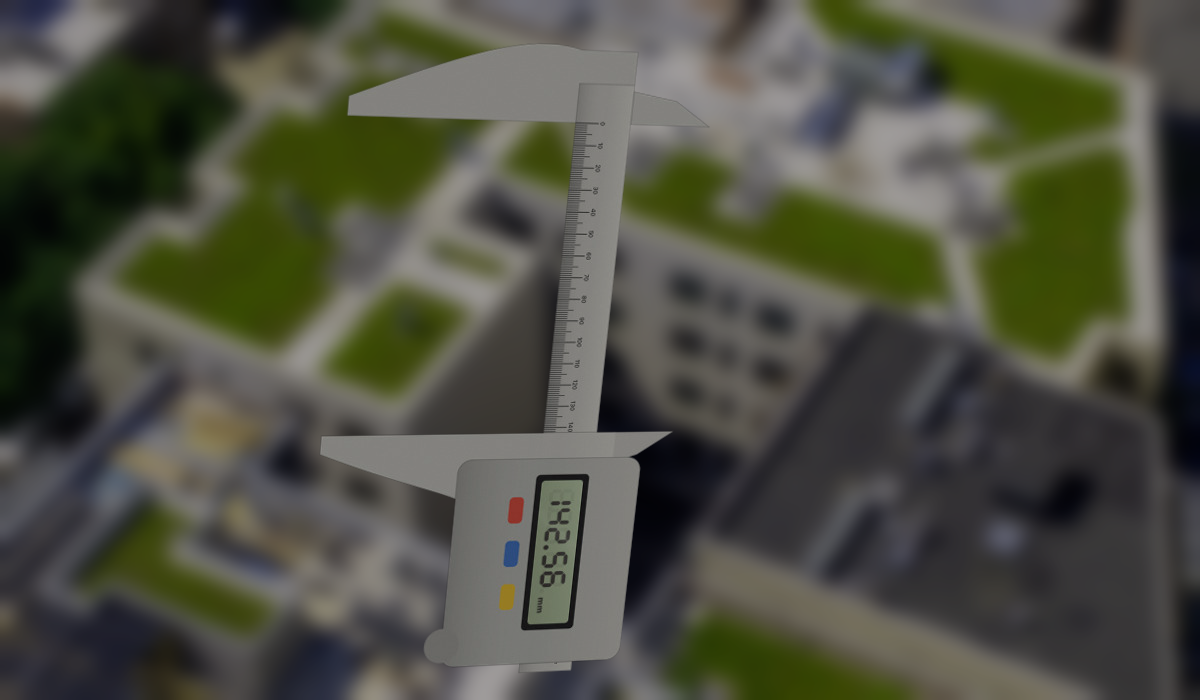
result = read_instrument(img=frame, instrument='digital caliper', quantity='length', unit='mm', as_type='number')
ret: 142.56 mm
